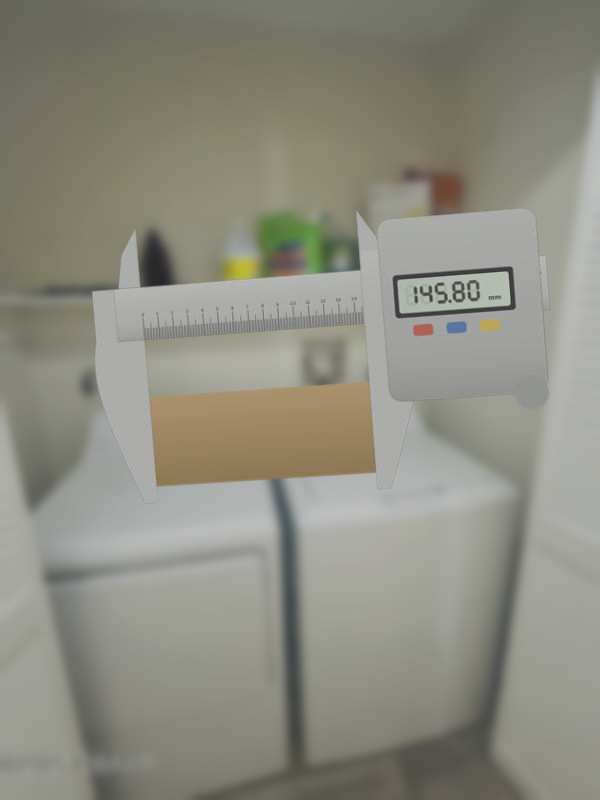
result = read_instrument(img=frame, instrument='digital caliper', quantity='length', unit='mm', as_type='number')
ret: 145.80 mm
